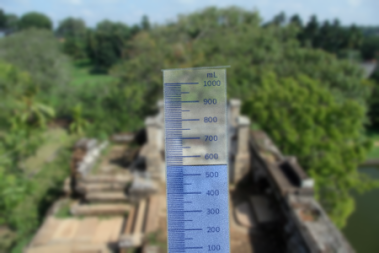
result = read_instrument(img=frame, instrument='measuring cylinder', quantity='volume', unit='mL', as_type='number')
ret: 550 mL
